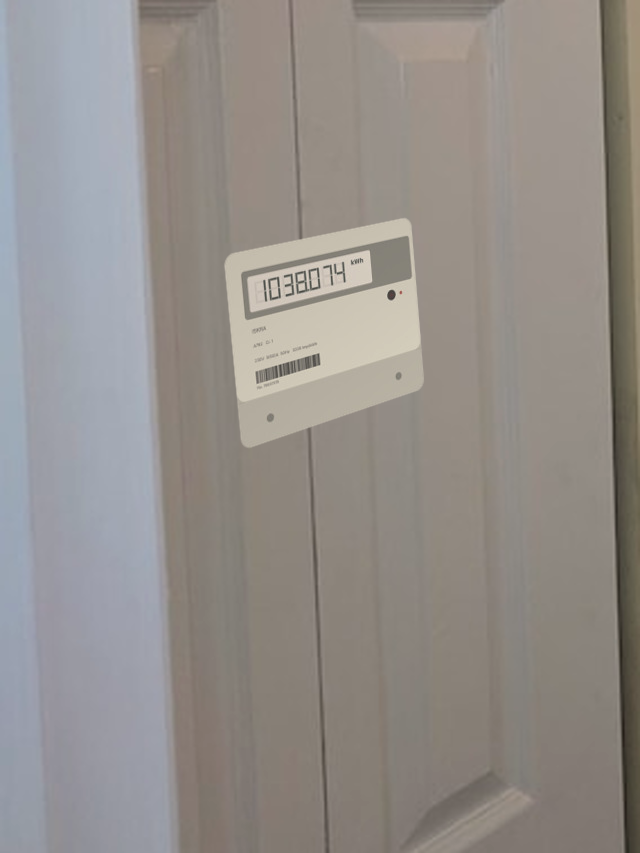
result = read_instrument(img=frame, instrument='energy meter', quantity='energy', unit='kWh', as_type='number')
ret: 1038.074 kWh
